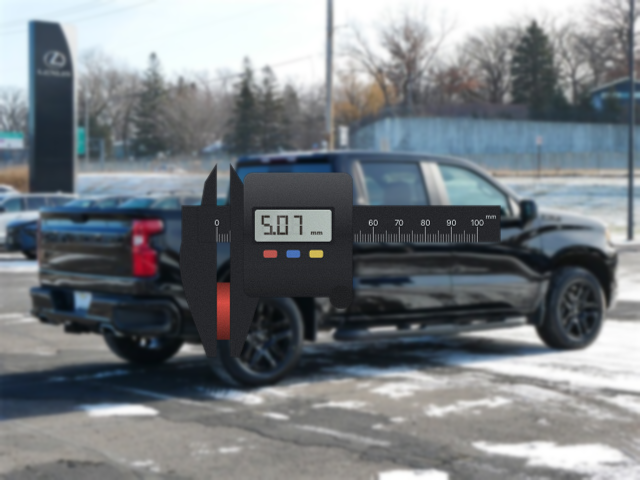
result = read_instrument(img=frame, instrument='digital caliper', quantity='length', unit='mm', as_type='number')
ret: 5.07 mm
